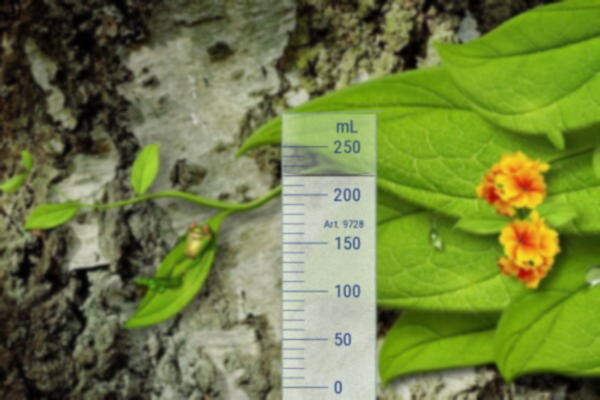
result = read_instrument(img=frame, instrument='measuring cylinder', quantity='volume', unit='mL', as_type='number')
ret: 220 mL
